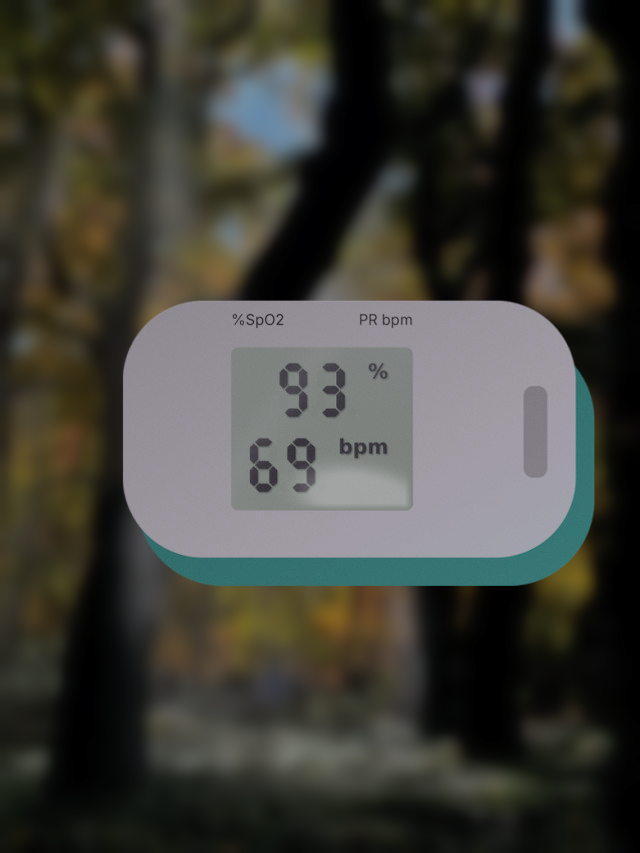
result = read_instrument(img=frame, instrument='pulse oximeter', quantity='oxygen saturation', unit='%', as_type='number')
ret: 93 %
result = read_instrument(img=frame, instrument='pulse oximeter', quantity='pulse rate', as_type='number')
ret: 69 bpm
